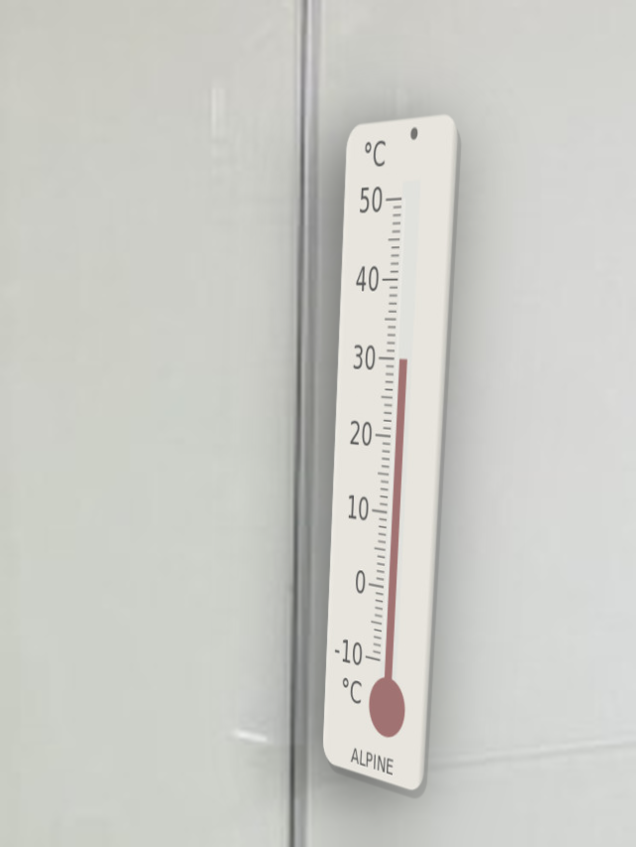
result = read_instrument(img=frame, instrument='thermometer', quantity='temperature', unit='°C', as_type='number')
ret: 30 °C
